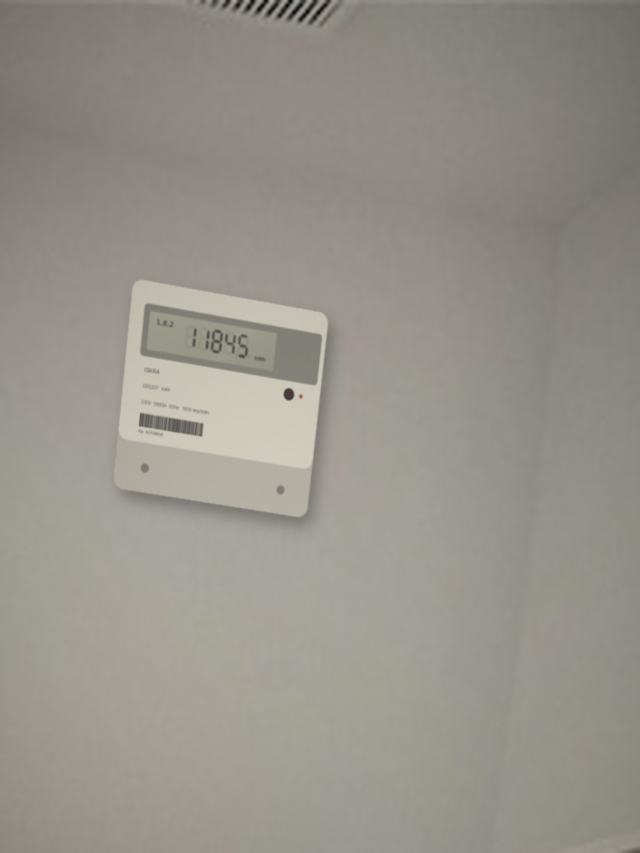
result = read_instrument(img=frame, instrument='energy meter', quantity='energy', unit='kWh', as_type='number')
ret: 11845 kWh
